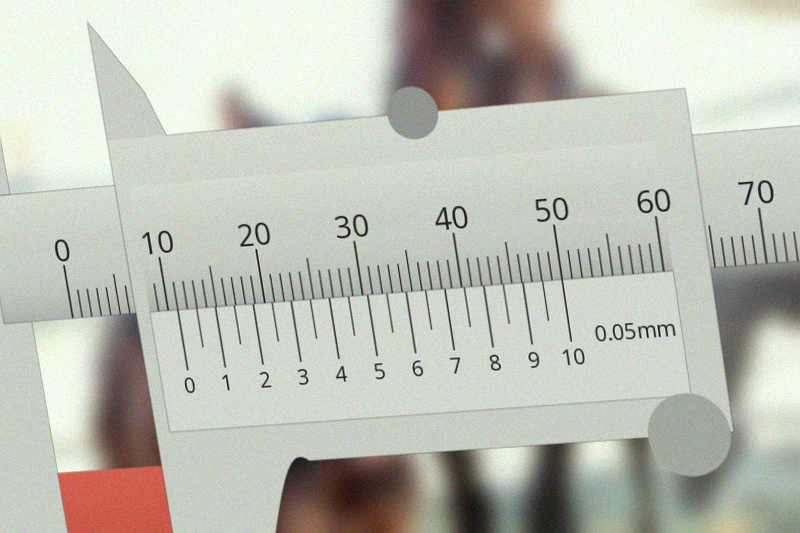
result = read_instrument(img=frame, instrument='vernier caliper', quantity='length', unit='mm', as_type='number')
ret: 11.0 mm
